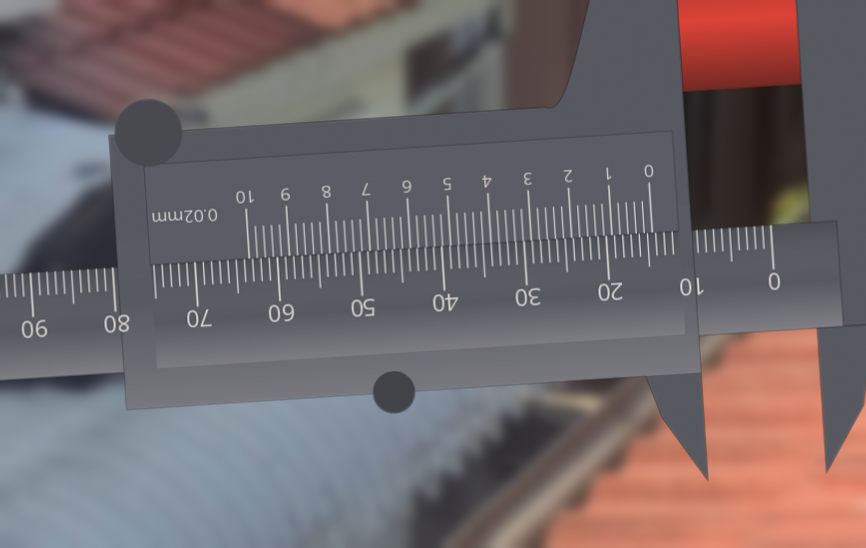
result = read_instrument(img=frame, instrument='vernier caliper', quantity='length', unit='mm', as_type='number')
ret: 14.4 mm
